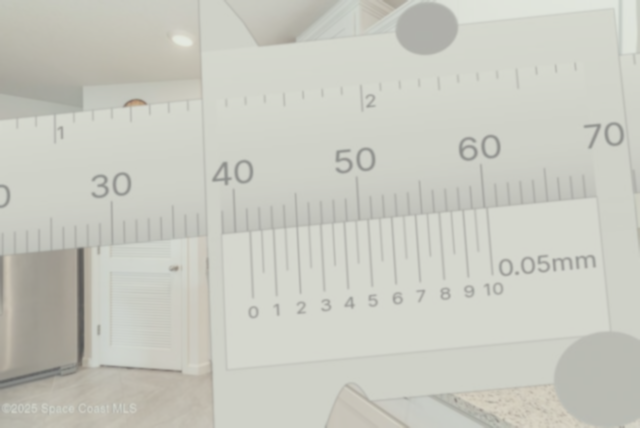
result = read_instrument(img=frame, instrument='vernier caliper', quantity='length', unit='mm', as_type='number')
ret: 41.2 mm
